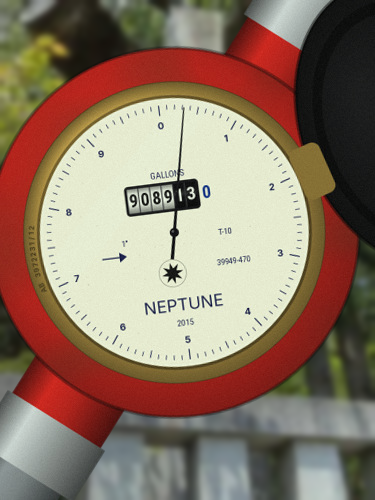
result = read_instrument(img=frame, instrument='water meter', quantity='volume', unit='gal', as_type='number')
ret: 9089130.3 gal
